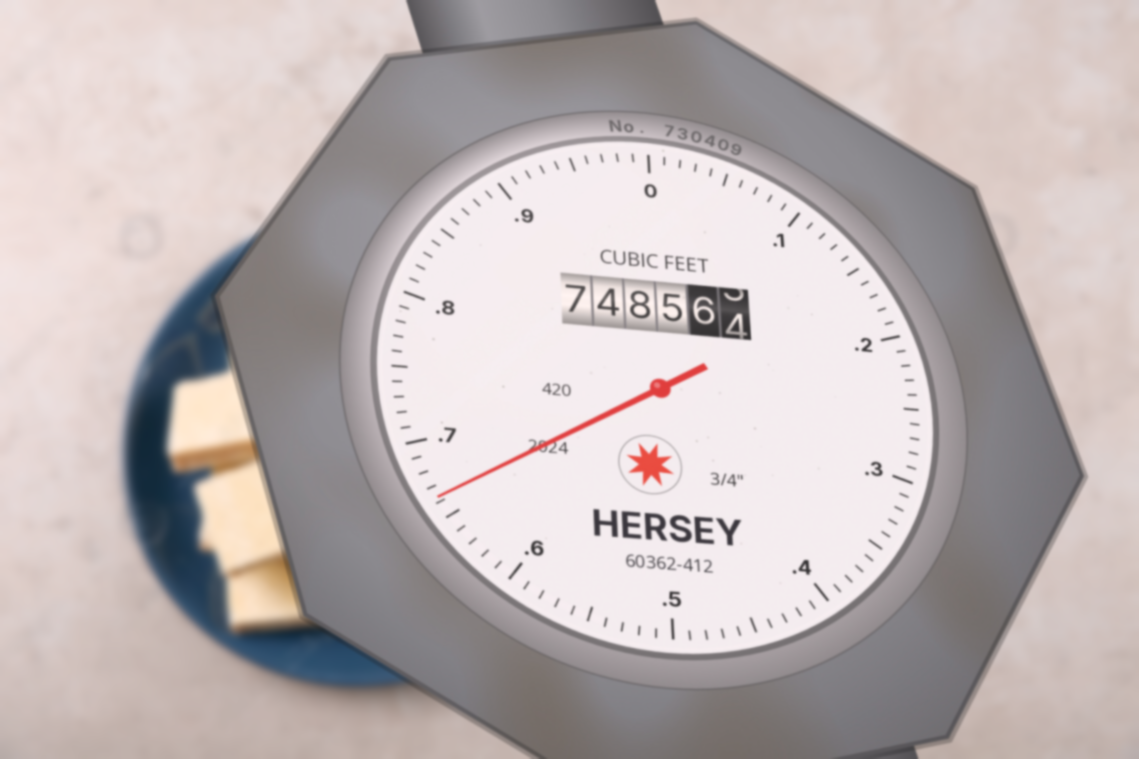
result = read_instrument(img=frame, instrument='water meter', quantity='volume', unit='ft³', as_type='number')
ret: 748563.66 ft³
